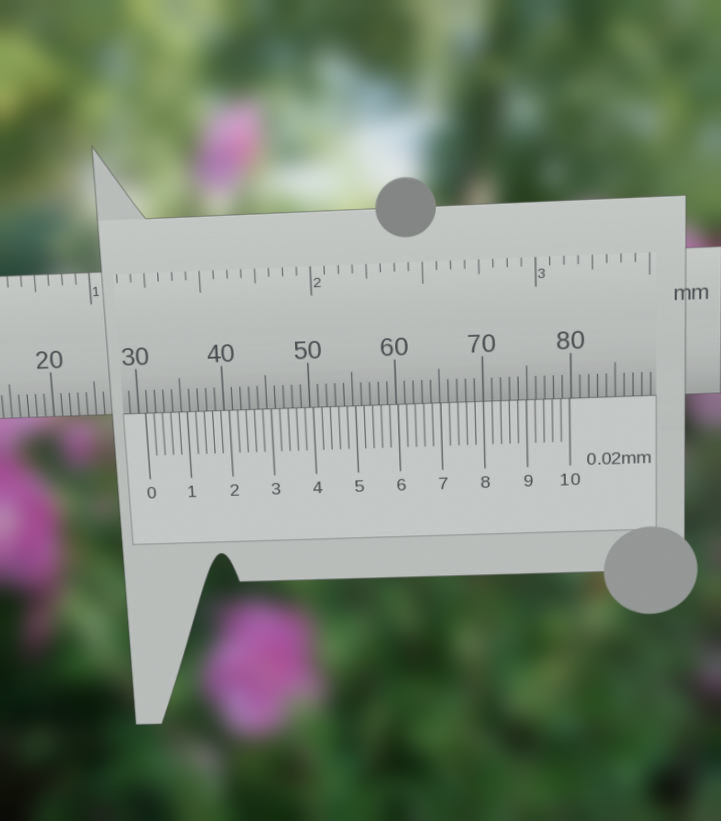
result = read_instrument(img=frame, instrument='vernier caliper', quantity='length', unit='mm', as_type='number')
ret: 30.8 mm
